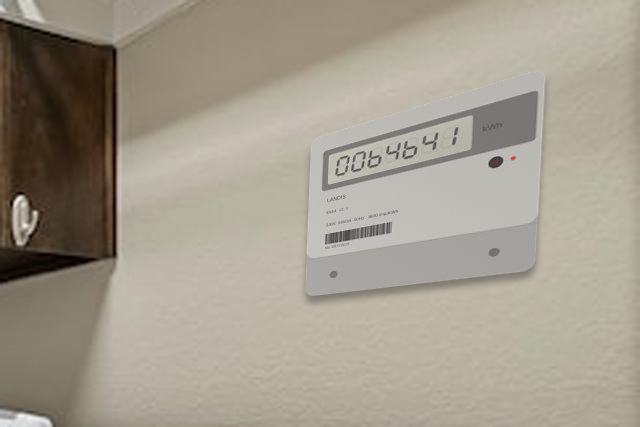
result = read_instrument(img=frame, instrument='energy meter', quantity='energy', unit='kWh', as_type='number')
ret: 64641 kWh
